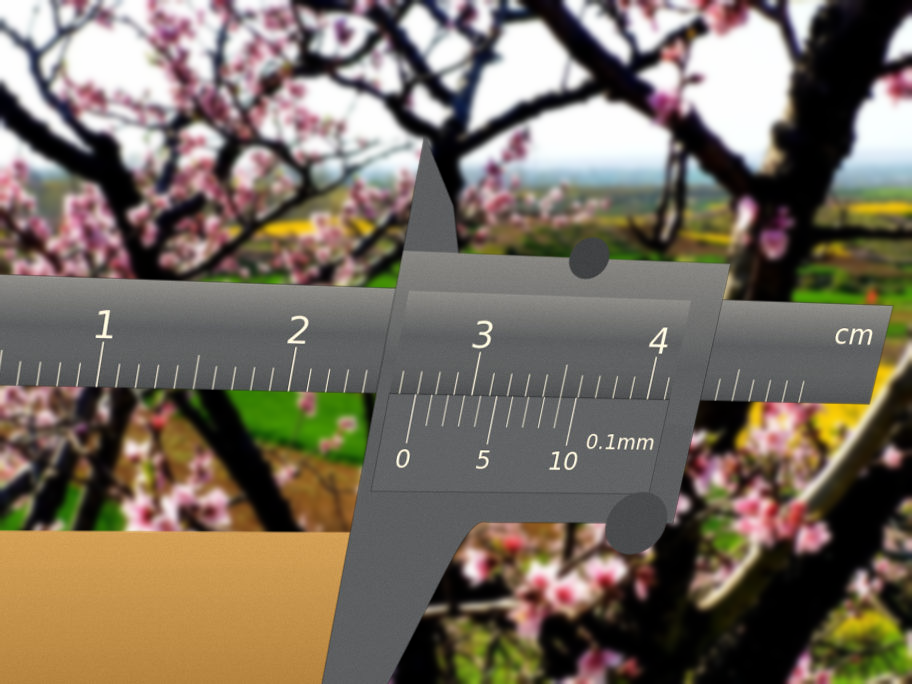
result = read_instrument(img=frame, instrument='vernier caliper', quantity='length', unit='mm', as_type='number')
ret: 26.9 mm
